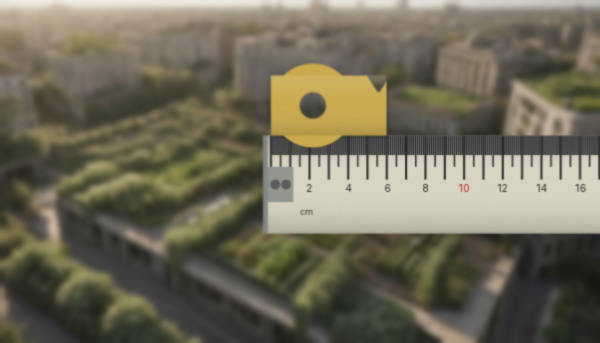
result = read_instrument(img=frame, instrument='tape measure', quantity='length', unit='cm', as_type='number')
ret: 6 cm
